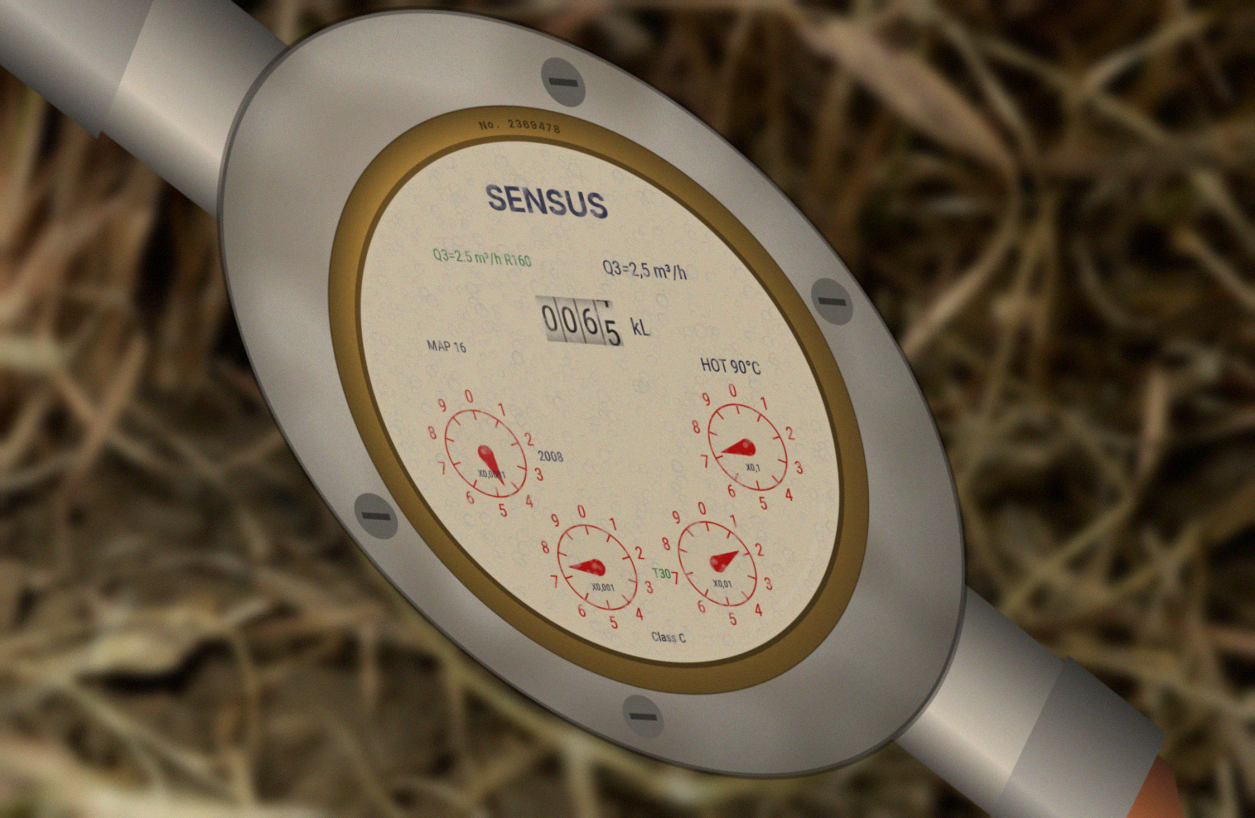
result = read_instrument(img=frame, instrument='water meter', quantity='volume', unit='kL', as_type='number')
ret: 64.7174 kL
